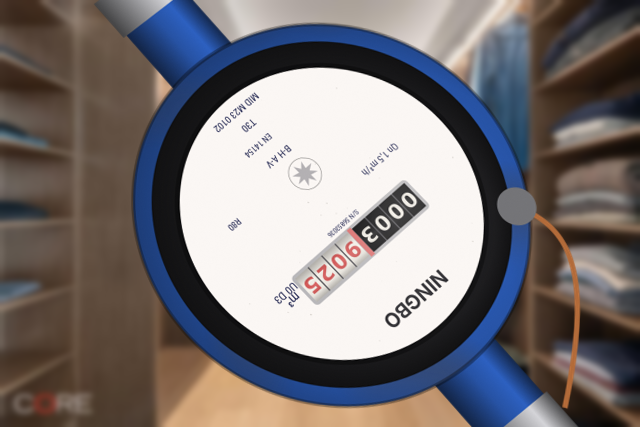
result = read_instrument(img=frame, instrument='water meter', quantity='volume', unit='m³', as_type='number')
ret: 3.9025 m³
